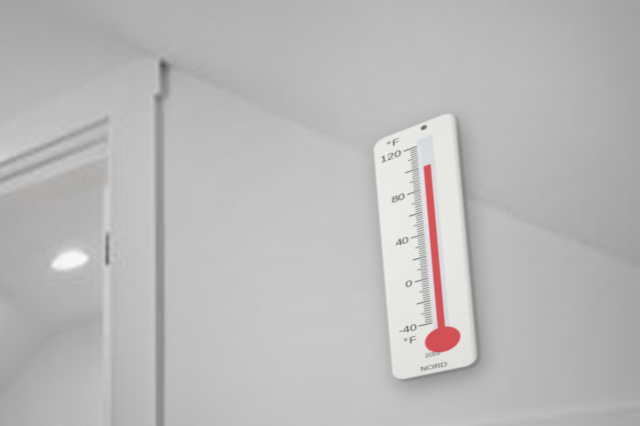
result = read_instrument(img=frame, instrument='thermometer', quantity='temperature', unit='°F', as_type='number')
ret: 100 °F
